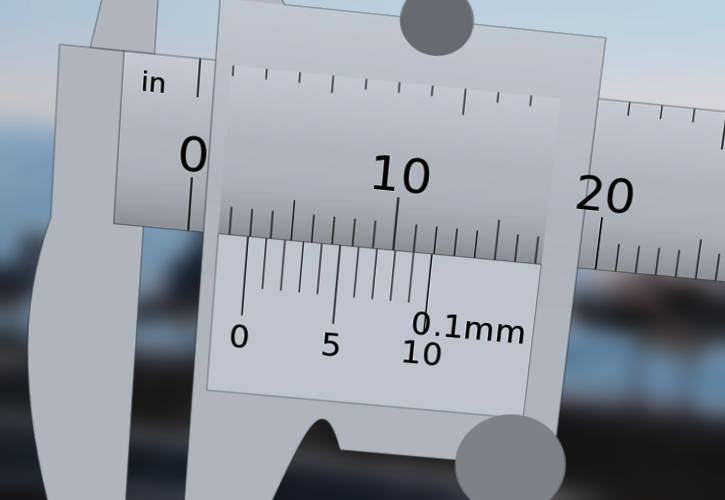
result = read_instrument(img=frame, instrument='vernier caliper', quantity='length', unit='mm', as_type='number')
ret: 2.9 mm
